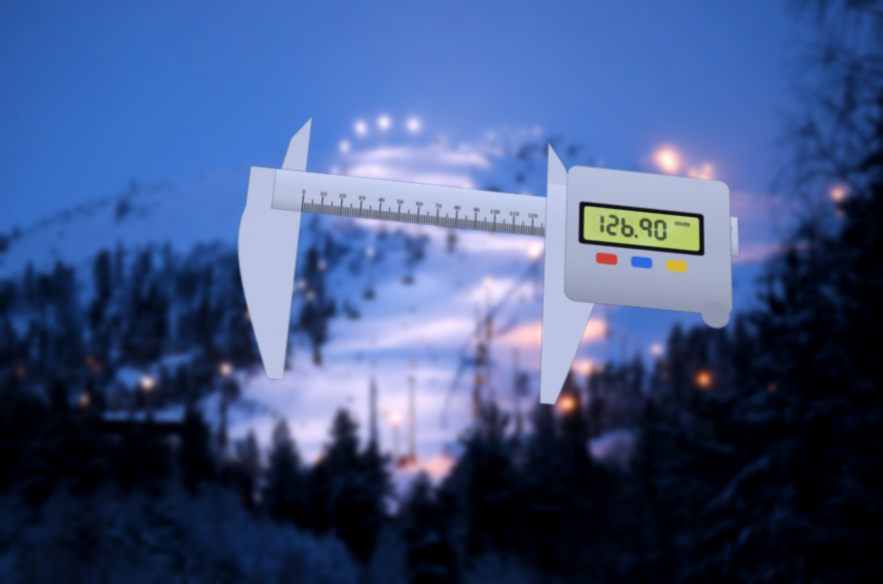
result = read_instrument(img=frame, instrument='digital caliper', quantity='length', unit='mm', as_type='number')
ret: 126.90 mm
